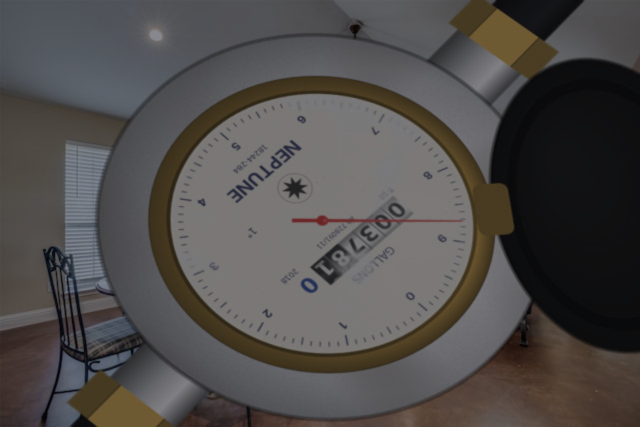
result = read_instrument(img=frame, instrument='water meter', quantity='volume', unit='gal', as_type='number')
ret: 37808.7 gal
